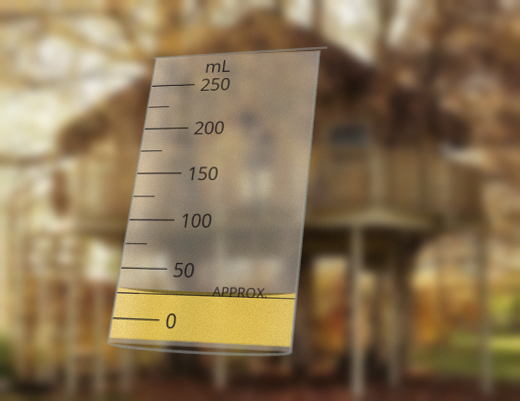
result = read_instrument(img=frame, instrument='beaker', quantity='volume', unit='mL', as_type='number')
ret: 25 mL
